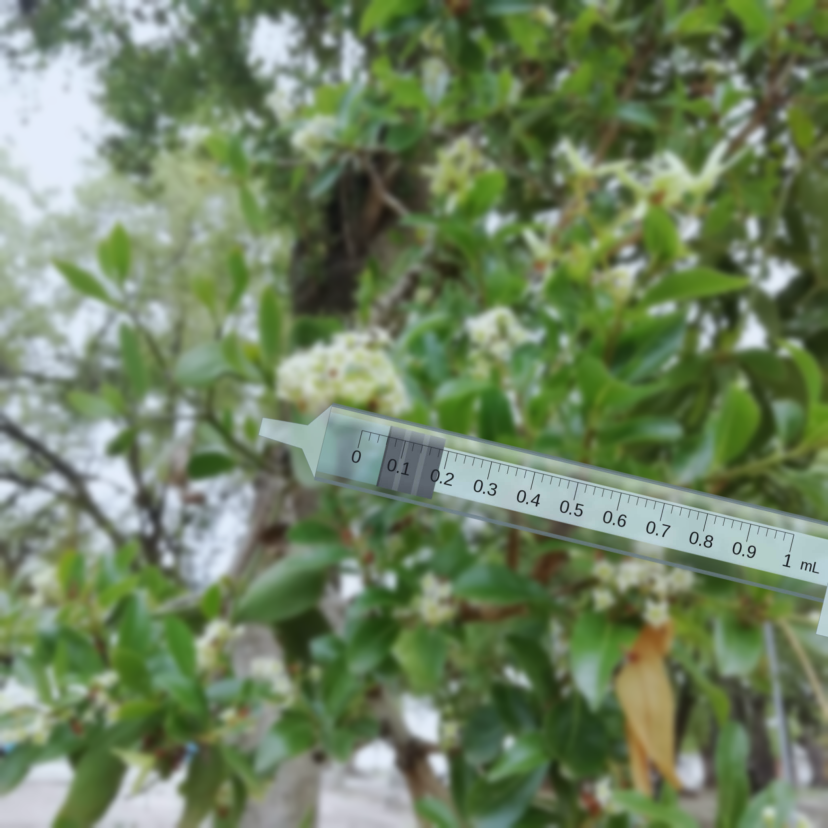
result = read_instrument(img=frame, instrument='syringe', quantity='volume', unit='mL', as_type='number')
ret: 0.06 mL
